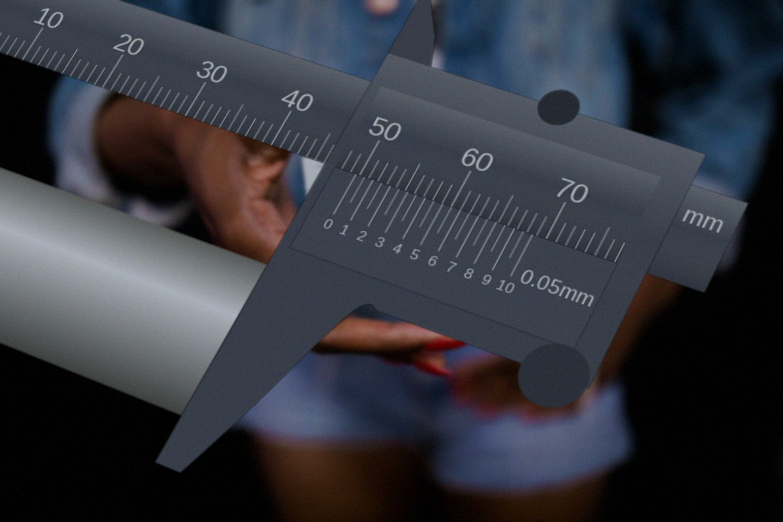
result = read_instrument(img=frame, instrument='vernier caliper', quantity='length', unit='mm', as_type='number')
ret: 49.6 mm
